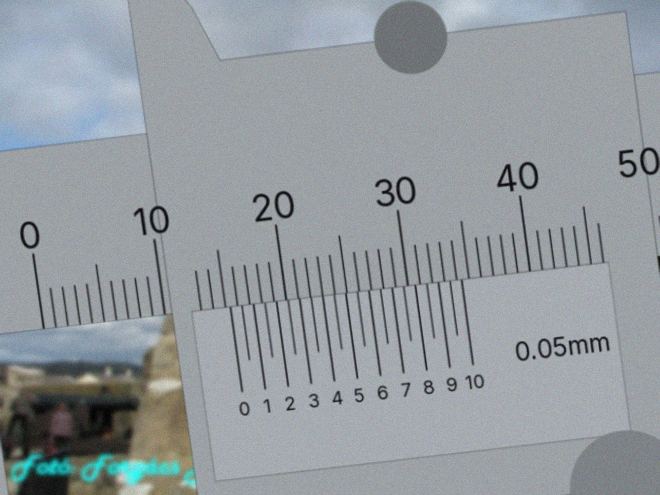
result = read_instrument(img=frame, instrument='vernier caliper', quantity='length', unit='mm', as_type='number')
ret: 15.4 mm
